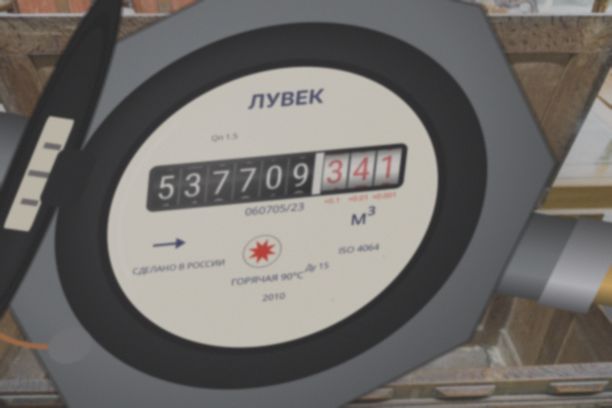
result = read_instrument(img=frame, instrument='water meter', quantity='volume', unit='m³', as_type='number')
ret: 537709.341 m³
